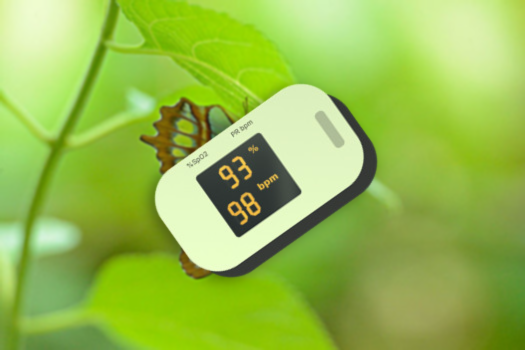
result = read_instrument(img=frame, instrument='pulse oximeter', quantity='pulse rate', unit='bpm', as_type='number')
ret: 98 bpm
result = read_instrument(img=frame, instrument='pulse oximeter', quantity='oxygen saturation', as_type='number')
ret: 93 %
